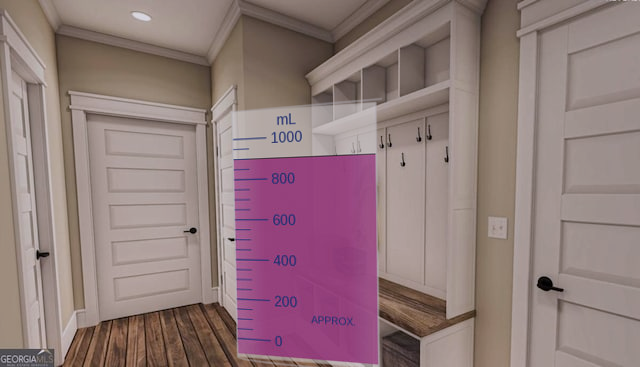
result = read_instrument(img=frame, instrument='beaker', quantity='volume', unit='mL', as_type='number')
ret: 900 mL
